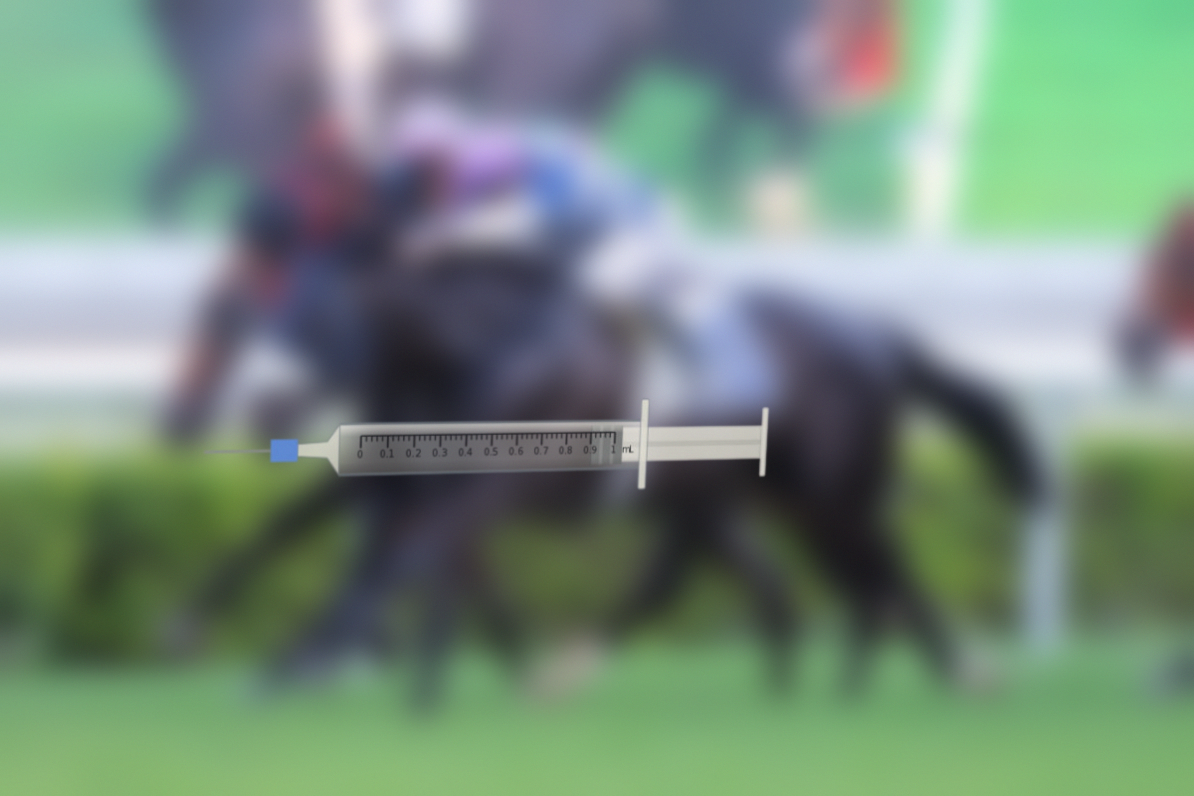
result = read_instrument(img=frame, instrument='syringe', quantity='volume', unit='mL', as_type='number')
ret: 0.9 mL
